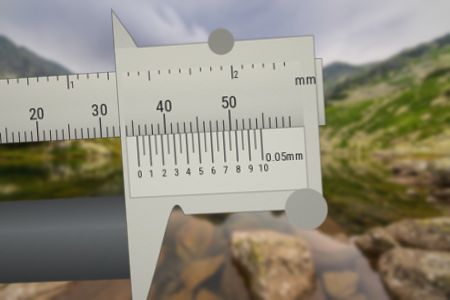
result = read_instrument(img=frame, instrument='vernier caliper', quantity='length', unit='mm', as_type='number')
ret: 35.6 mm
